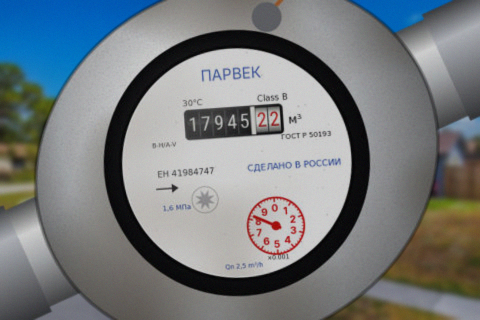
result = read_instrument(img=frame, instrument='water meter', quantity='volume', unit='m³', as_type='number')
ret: 17945.228 m³
